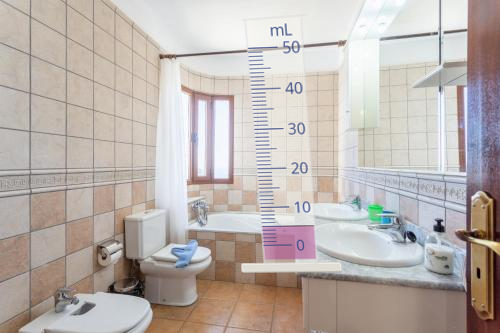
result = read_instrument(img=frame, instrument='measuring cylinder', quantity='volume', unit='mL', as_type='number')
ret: 5 mL
